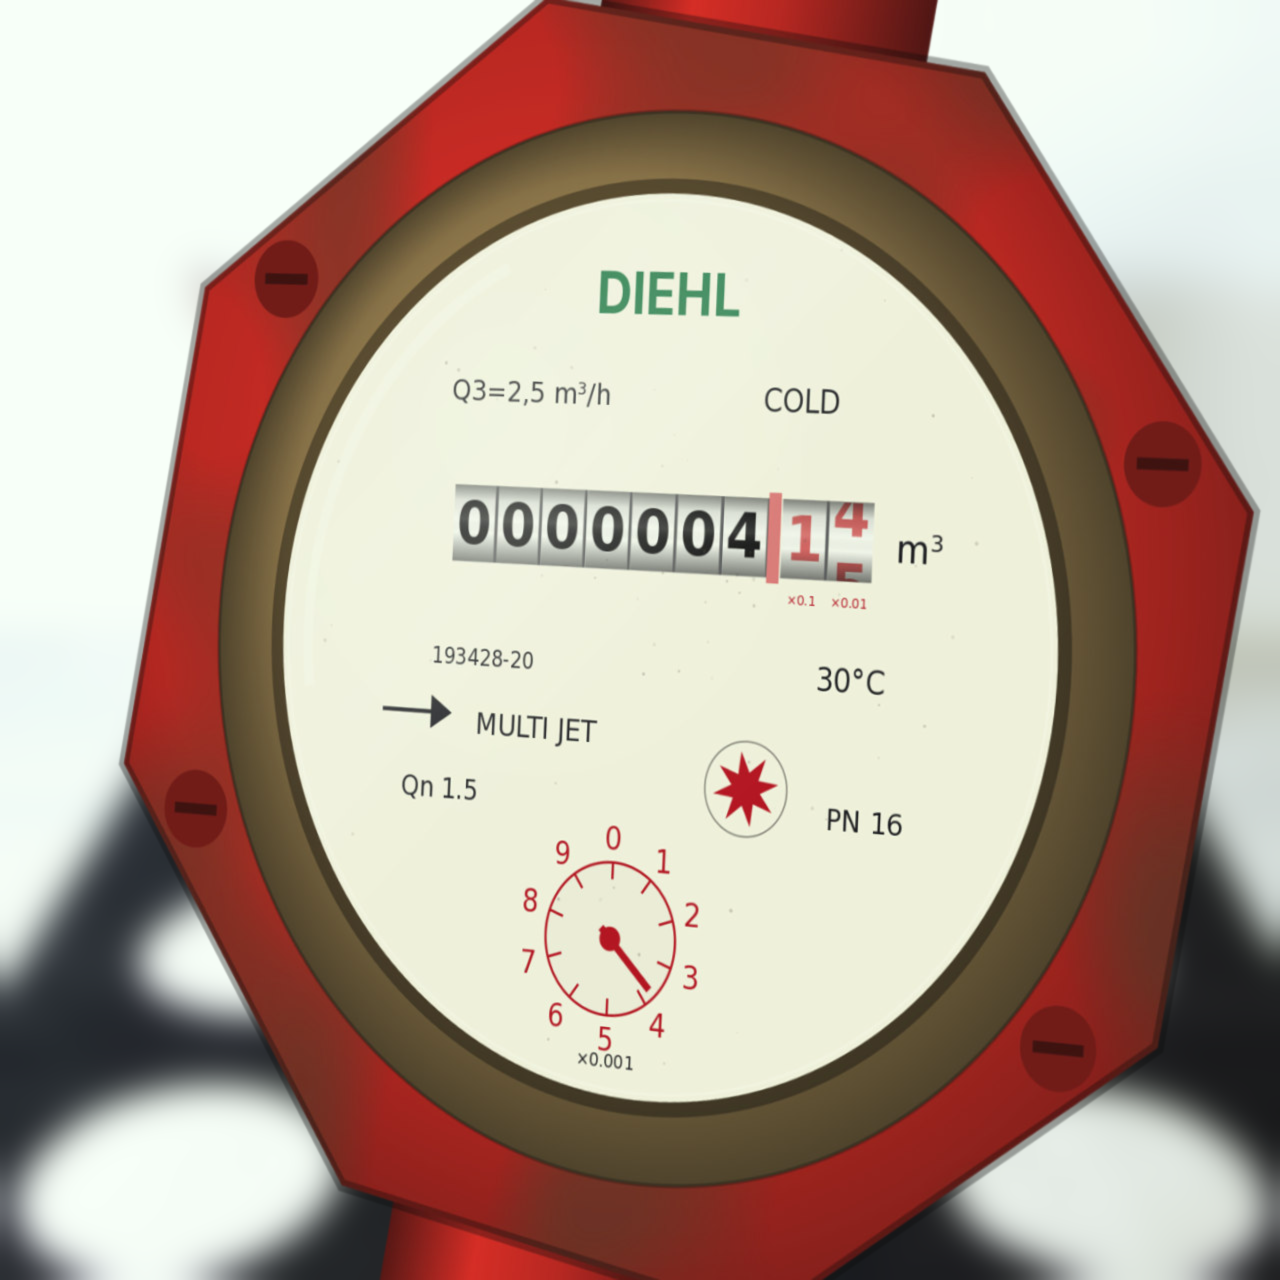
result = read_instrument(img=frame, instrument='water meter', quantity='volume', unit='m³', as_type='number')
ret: 4.143 m³
